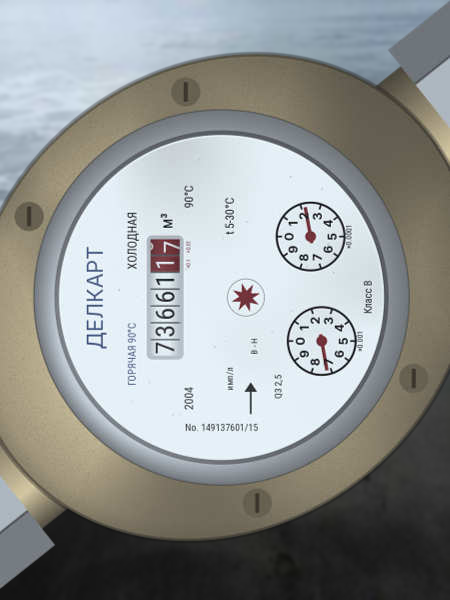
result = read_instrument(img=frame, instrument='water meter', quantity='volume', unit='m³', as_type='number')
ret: 73661.1672 m³
